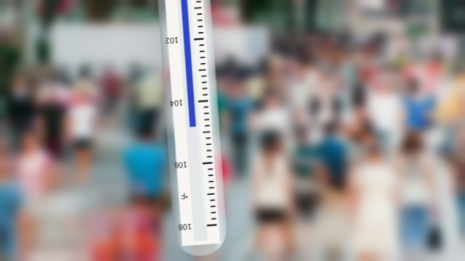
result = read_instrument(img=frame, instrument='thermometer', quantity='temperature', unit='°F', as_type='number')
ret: 104.8 °F
